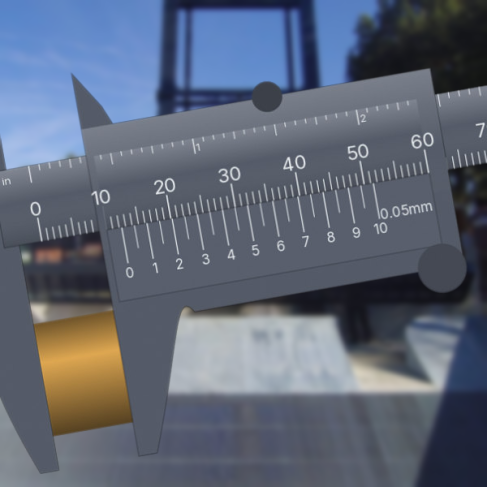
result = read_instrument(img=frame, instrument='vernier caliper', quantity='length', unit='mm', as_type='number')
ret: 12.4 mm
